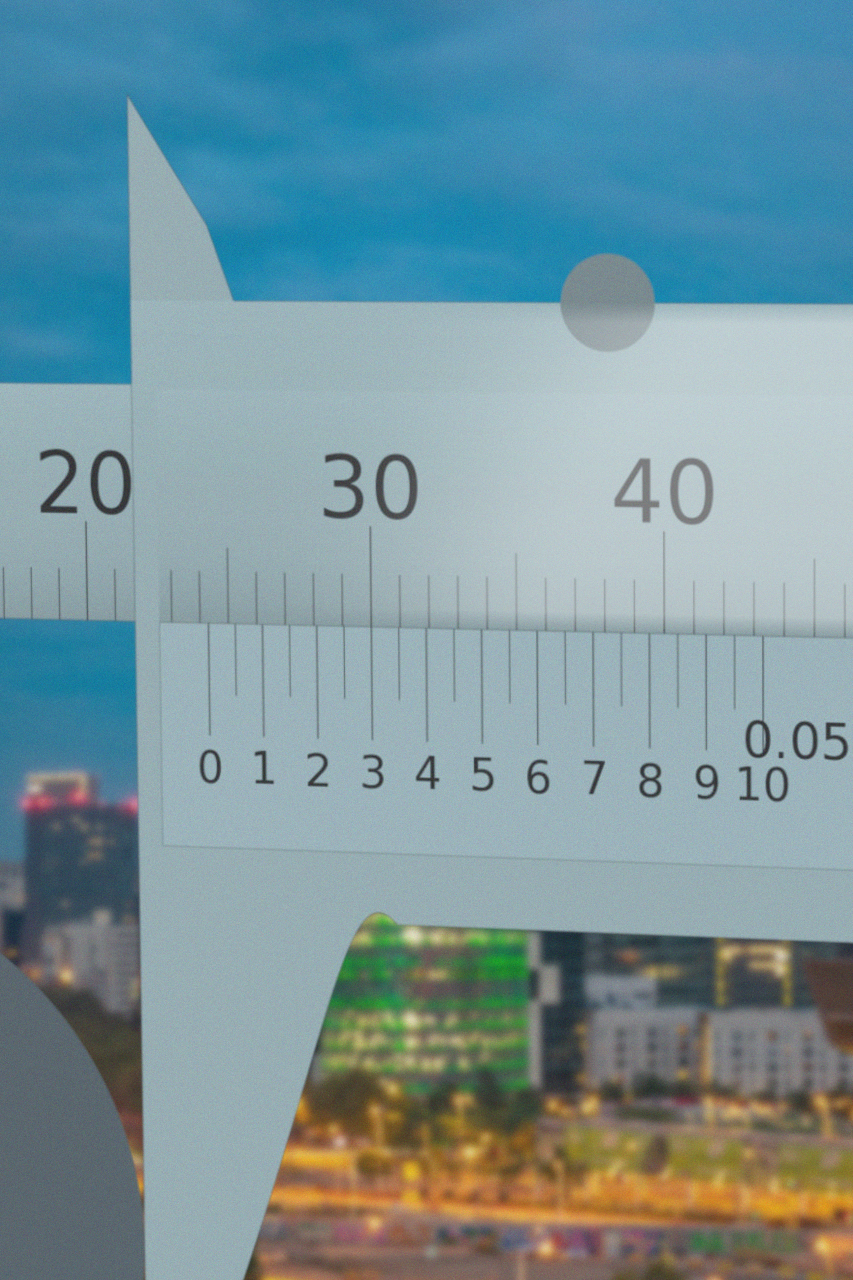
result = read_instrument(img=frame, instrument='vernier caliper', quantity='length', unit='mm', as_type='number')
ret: 24.30 mm
